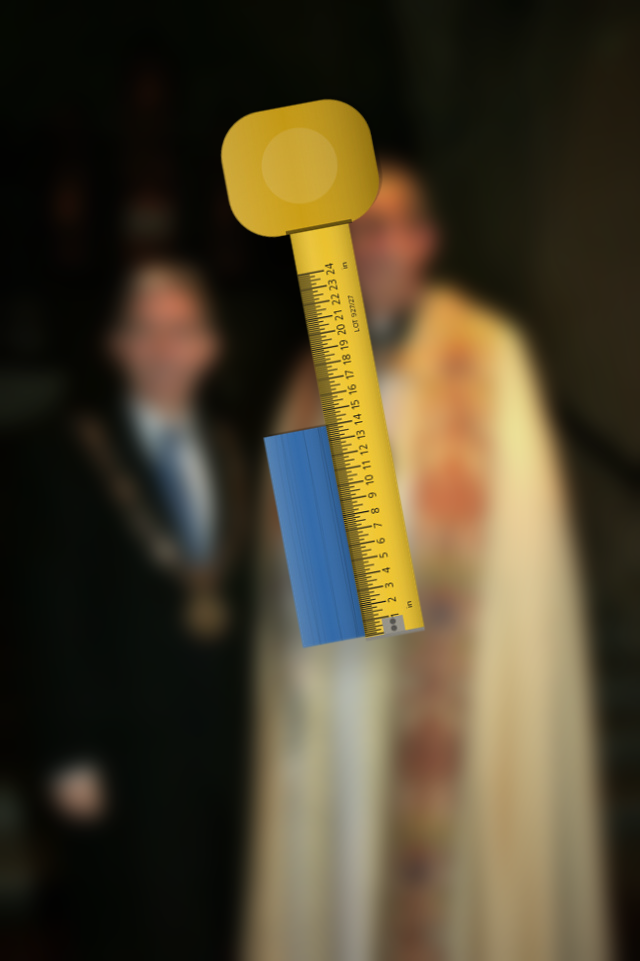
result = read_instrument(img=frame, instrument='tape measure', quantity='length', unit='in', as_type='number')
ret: 14 in
